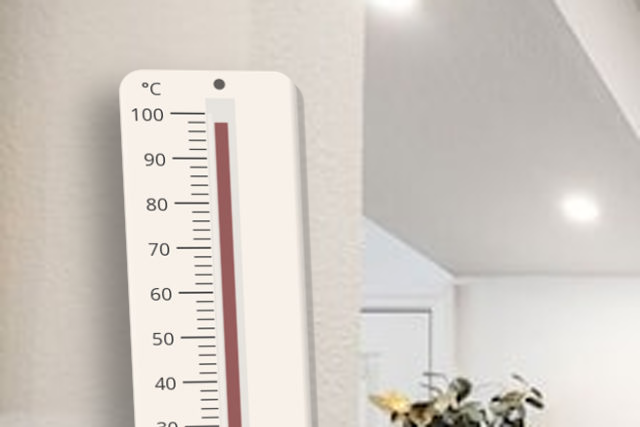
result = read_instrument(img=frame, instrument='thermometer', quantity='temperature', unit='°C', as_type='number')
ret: 98 °C
